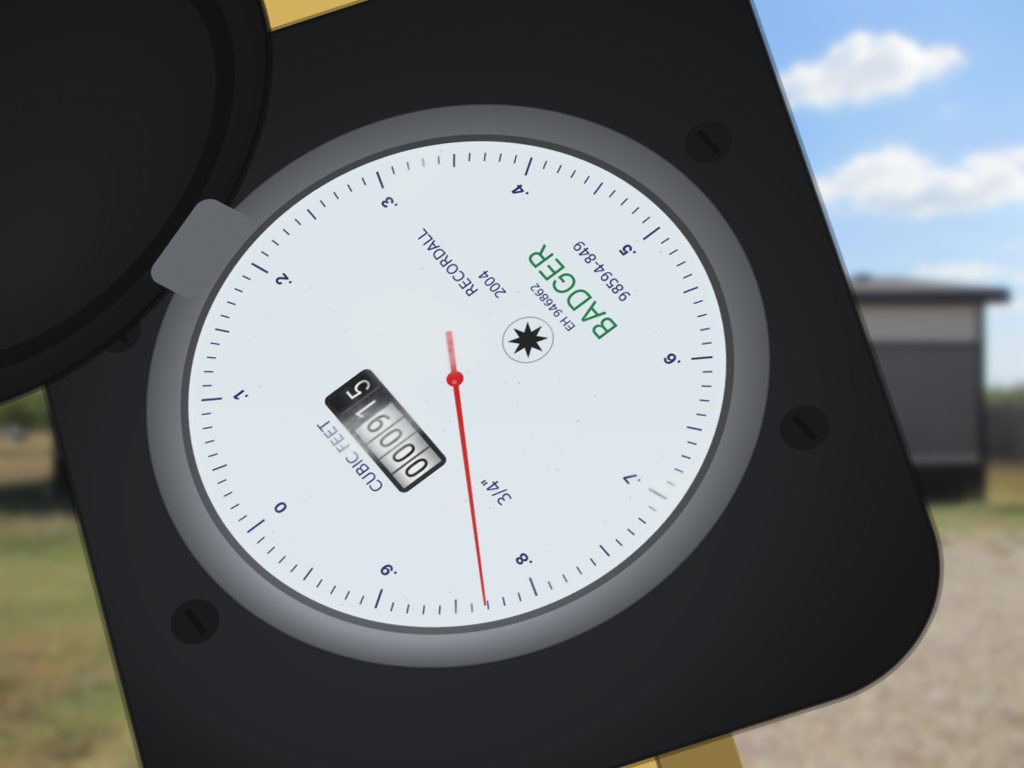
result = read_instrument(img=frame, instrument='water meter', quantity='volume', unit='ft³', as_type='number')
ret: 914.83 ft³
